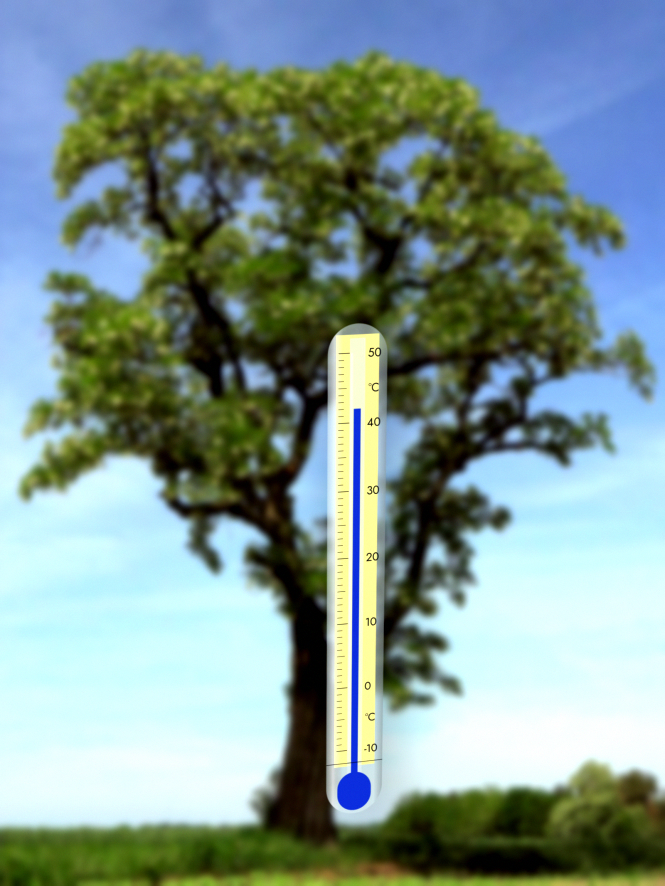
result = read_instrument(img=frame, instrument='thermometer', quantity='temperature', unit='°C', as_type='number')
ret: 42 °C
